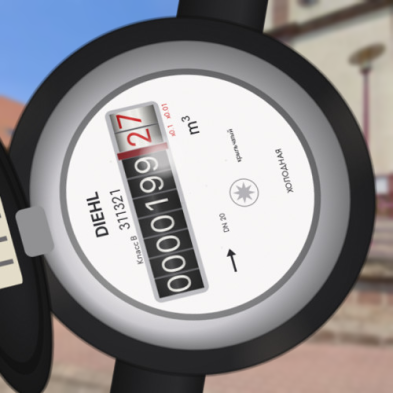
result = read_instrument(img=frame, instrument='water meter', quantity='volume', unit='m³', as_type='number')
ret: 199.27 m³
